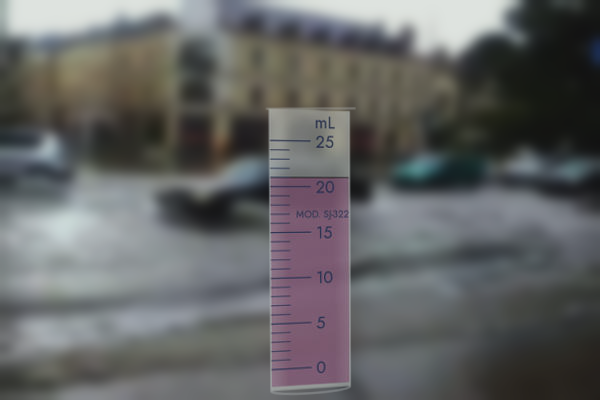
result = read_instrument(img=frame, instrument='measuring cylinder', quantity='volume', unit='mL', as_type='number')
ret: 21 mL
